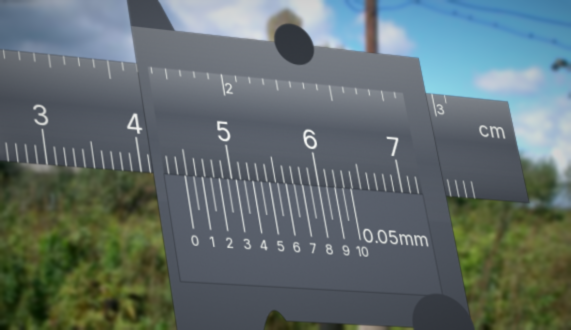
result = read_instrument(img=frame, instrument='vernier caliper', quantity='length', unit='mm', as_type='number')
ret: 44.8 mm
